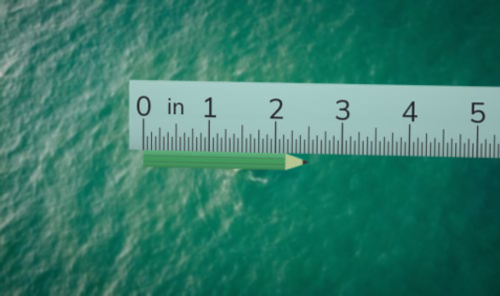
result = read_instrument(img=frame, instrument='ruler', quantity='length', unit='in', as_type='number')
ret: 2.5 in
